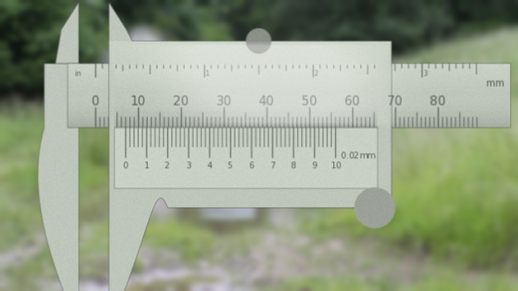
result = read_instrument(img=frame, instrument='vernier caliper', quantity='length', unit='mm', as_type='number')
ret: 7.0 mm
